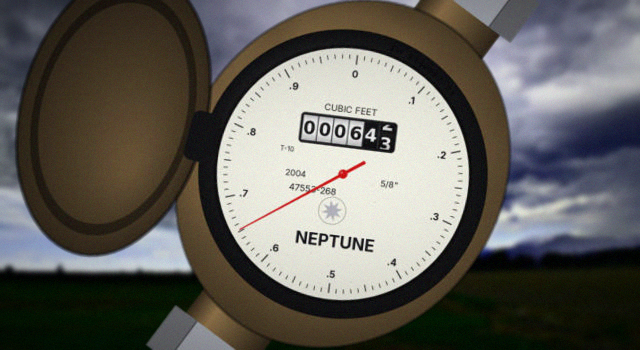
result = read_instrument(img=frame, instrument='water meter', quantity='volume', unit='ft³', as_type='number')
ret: 642.65 ft³
